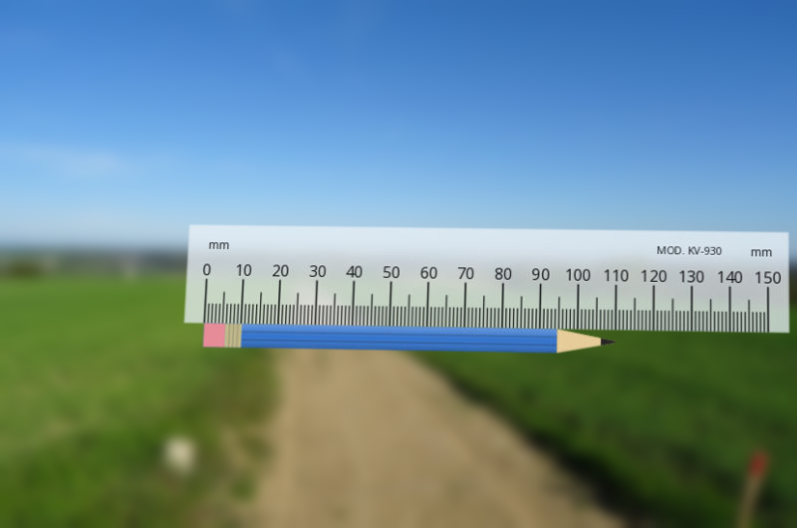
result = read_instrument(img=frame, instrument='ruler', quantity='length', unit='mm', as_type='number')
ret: 110 mm
